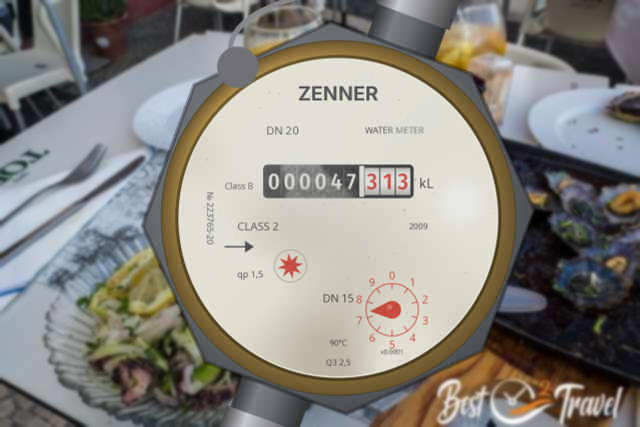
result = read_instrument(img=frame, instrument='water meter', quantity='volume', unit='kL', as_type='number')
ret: 47.3137 kL
